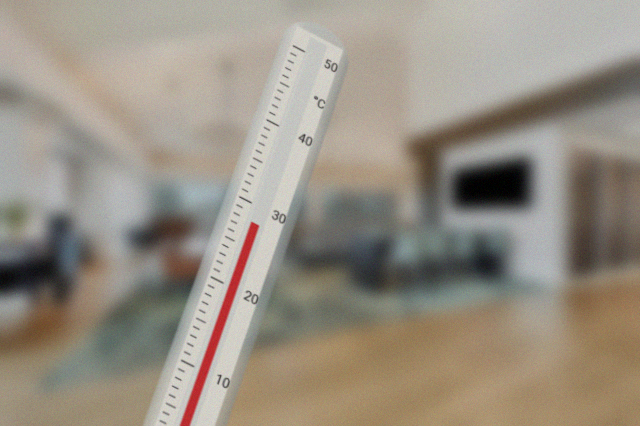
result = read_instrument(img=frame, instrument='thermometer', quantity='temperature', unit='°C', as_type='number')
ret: 28 °C
